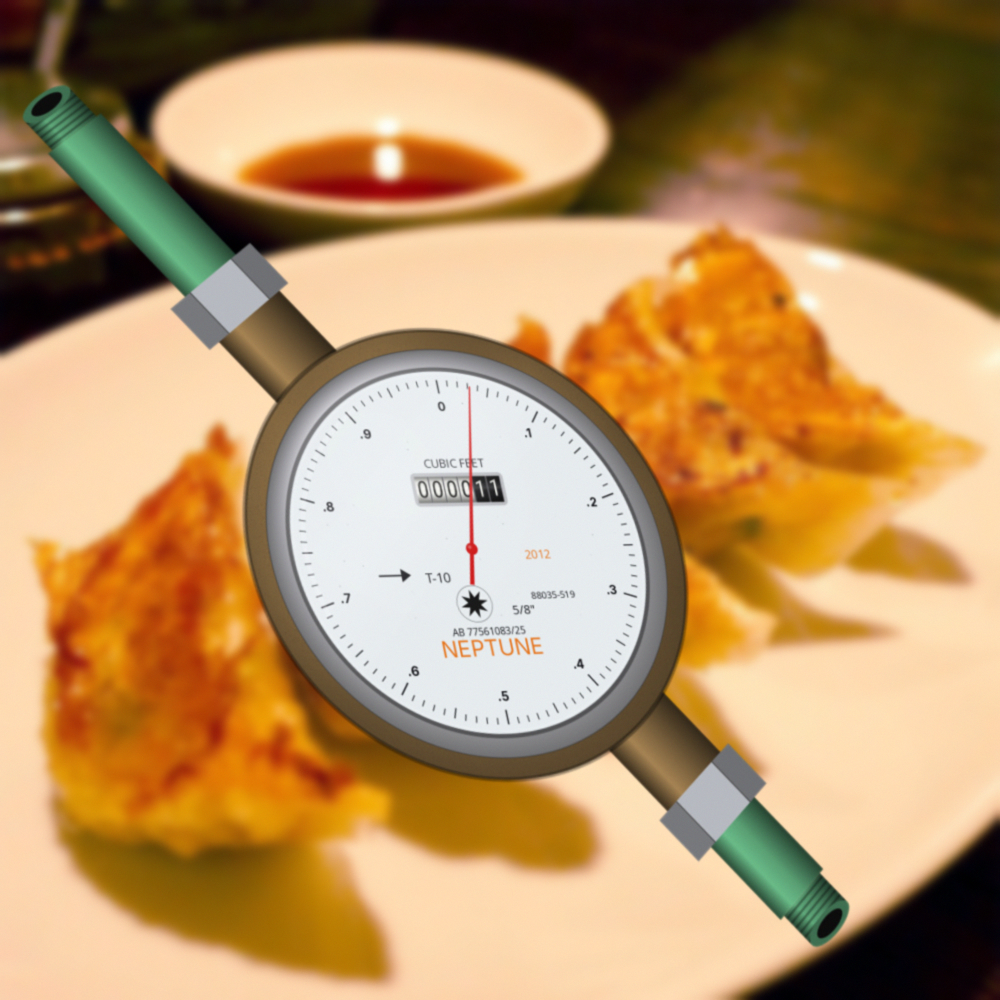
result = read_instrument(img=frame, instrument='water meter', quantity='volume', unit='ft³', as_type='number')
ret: 11.03 ft³
